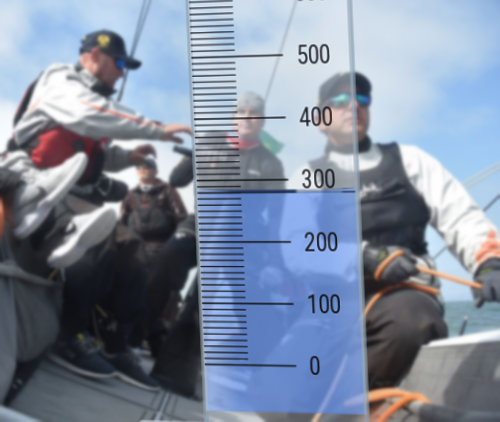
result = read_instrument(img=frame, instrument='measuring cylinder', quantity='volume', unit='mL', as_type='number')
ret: 280 mL
